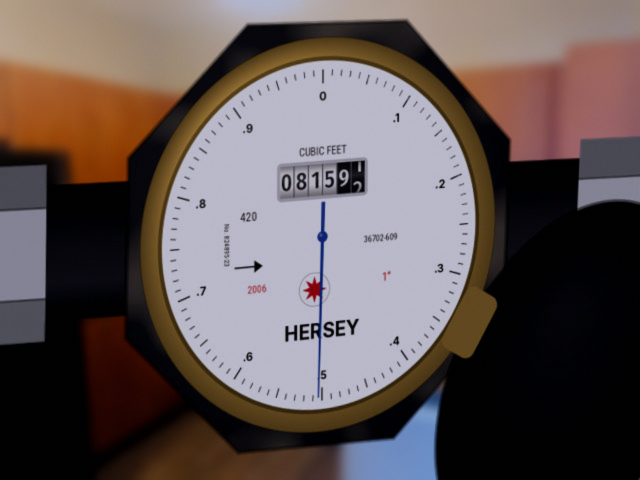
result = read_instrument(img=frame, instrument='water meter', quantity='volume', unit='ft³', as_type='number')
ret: 81591.50 ft³
